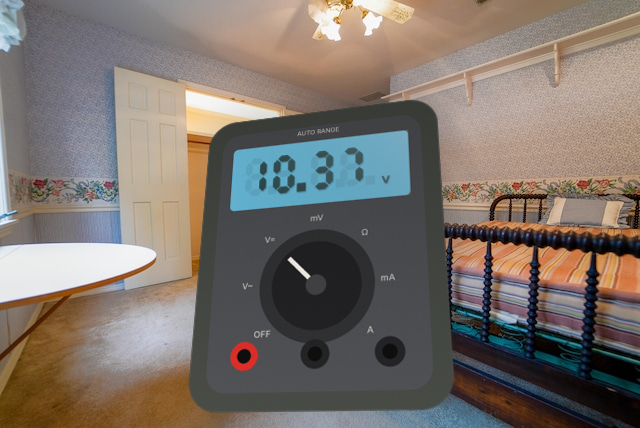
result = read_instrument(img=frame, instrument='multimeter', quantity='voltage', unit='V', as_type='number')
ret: 10.37 V
